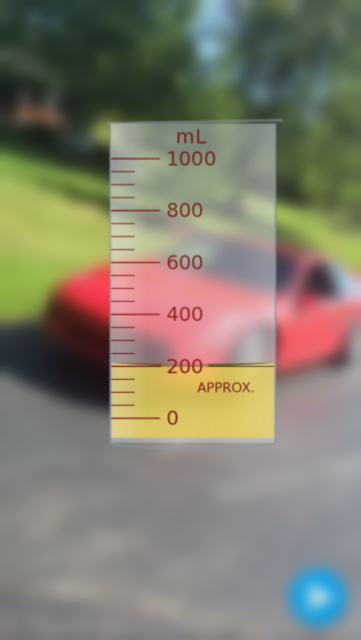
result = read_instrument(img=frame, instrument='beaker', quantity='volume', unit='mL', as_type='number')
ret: 200 mL
